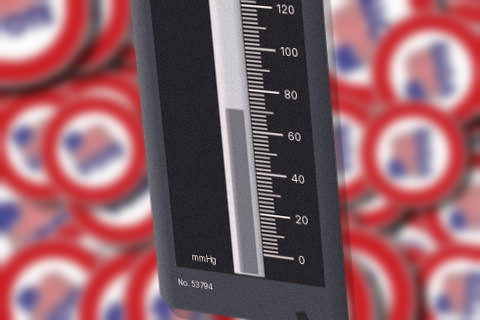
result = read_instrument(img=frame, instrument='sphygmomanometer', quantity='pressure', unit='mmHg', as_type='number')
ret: 70 mmHg
